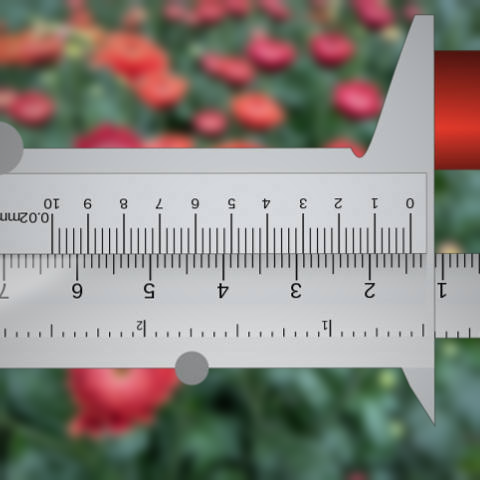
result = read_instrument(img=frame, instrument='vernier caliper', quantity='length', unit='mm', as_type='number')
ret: 14.4 mm
